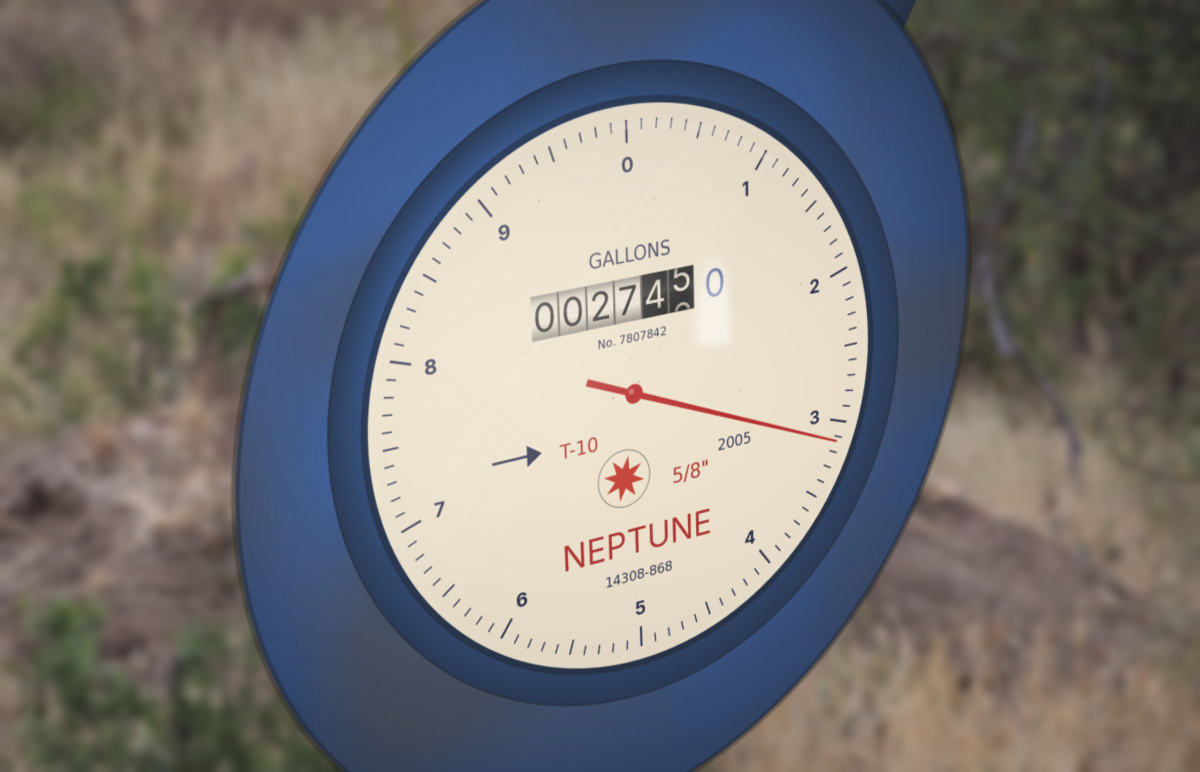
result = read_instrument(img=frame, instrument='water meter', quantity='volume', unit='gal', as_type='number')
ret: 27453.1 gal
